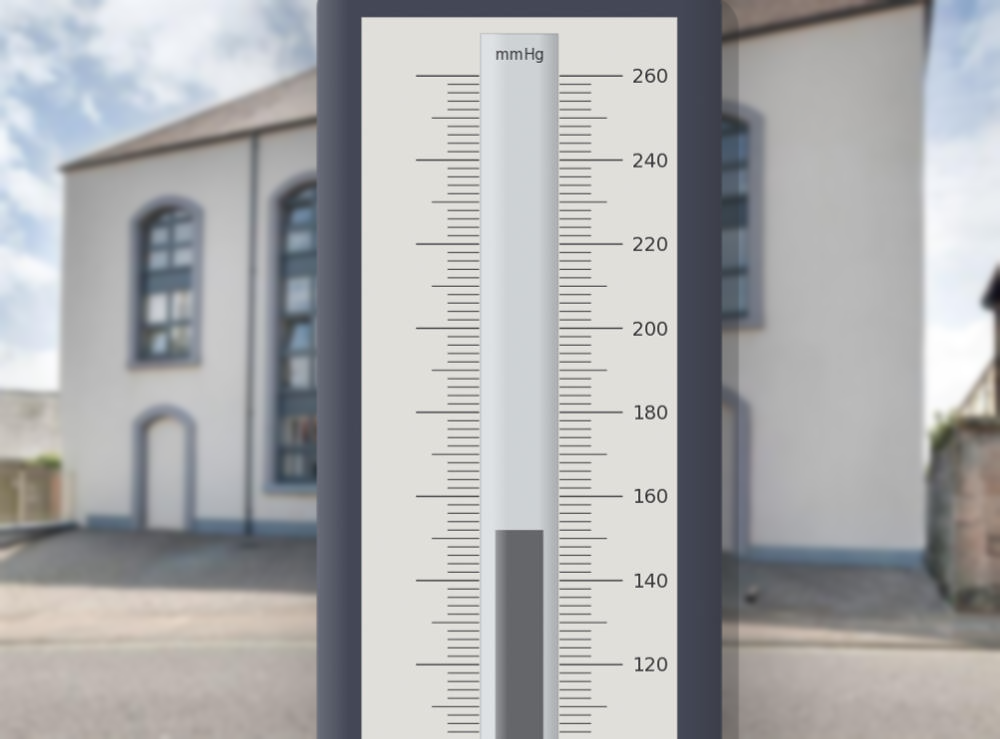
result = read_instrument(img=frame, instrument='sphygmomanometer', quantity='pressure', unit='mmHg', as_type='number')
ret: 152 mmHg
